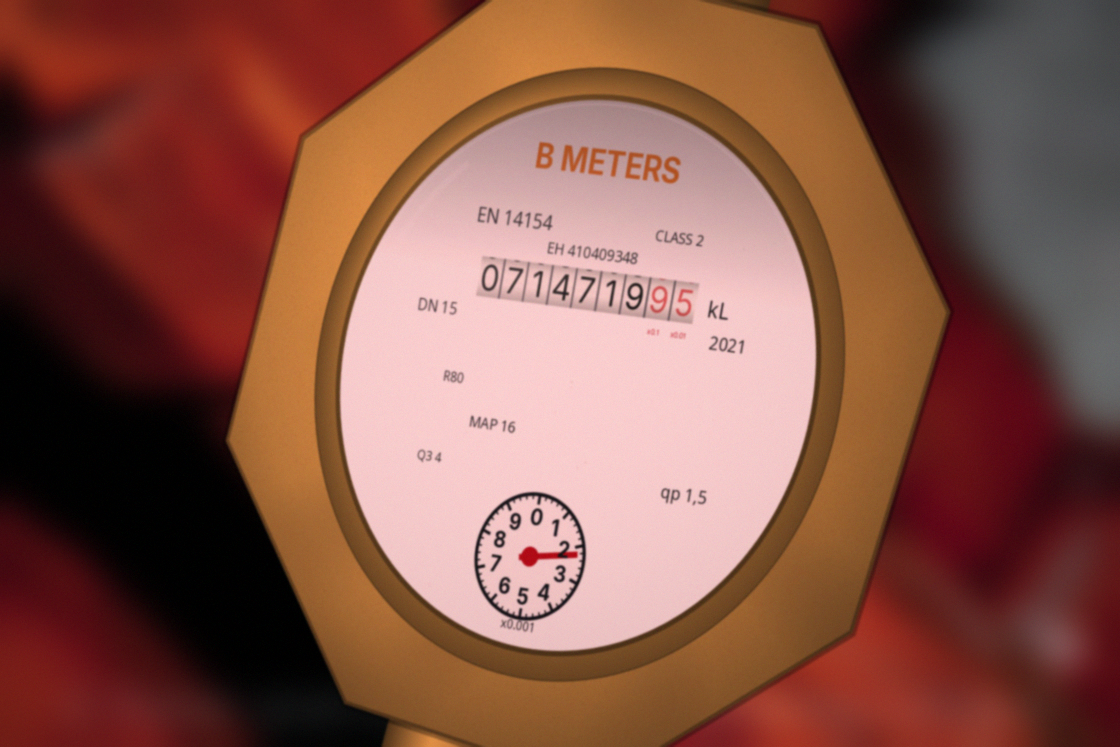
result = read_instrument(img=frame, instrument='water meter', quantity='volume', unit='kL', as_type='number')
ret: 714719.952 kL
